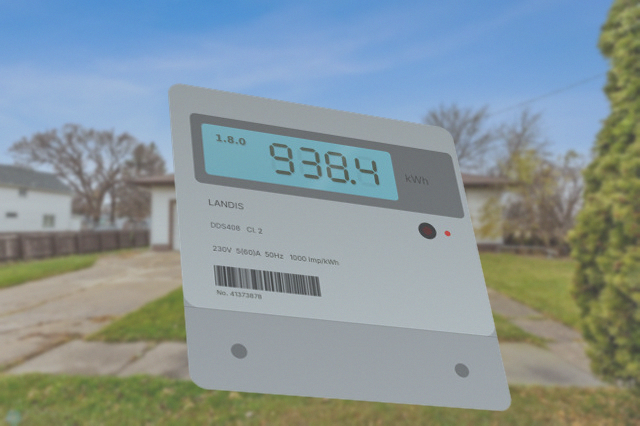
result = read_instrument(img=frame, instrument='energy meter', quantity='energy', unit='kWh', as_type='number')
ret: 938.4 kWh
